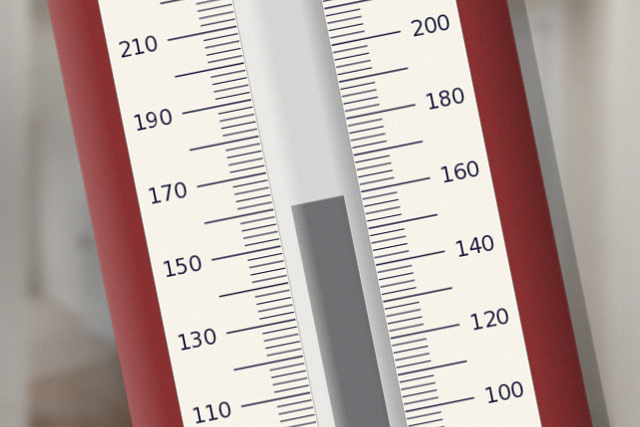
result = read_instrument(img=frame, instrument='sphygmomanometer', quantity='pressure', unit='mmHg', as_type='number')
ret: 160 mmHg
